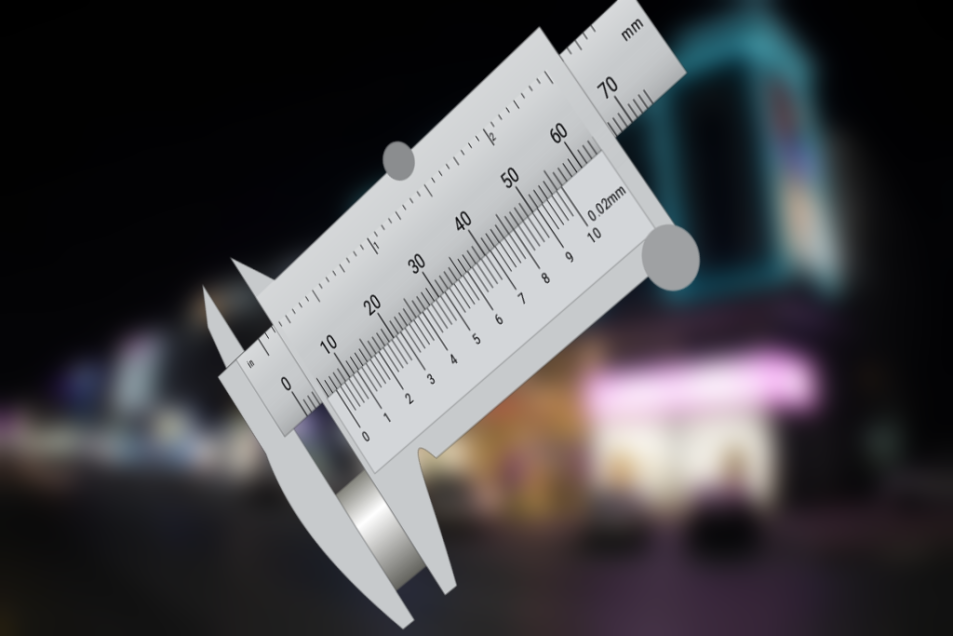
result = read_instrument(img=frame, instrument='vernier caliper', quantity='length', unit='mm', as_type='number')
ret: 6.8 mm
